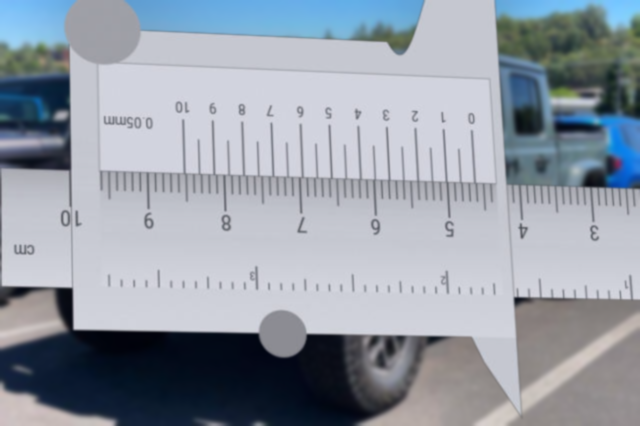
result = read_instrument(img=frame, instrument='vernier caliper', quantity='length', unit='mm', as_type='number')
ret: 46.2 mm
